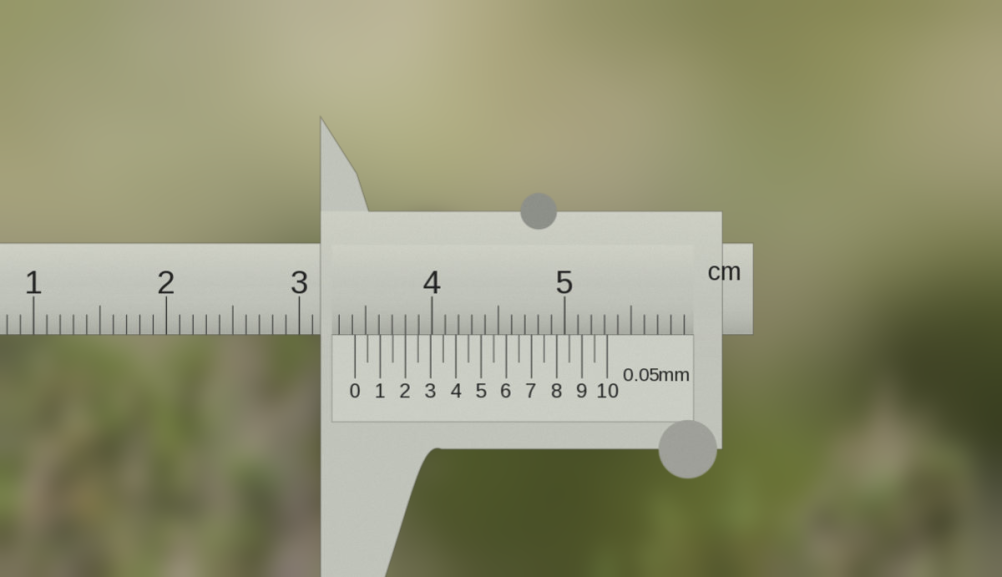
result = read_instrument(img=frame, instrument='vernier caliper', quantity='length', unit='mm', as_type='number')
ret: 34.2 mm
